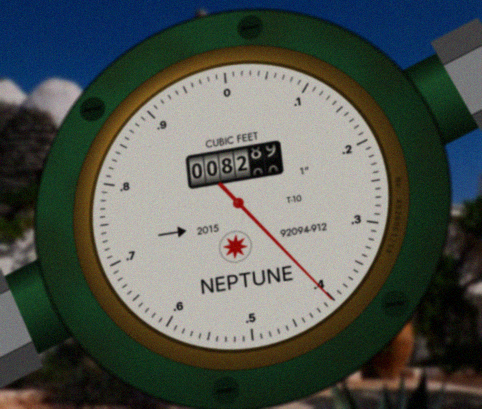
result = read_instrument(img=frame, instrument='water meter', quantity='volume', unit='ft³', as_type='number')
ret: 8289.40 ft³
